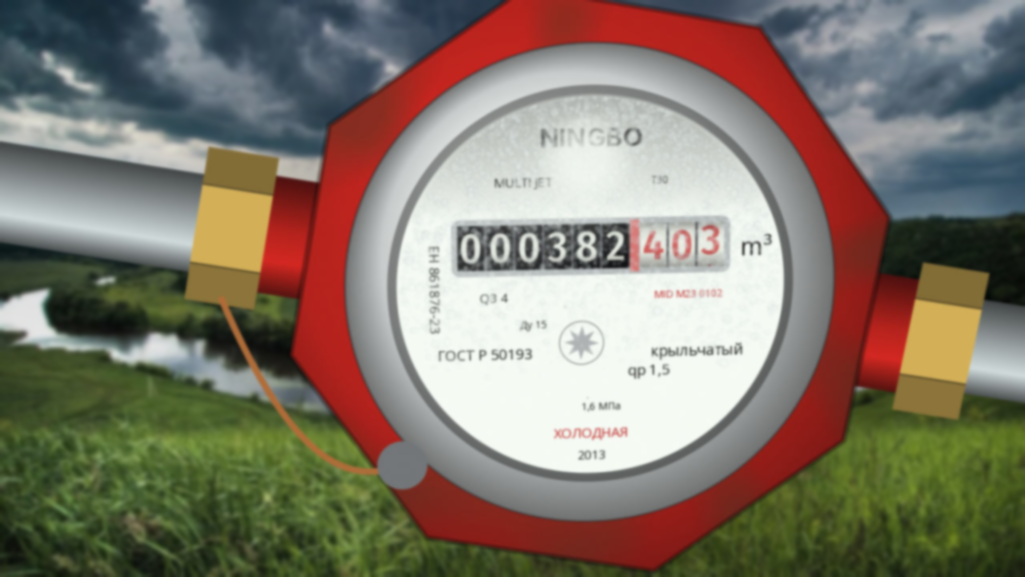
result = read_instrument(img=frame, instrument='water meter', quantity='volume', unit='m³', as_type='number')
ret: 382.403 m³
